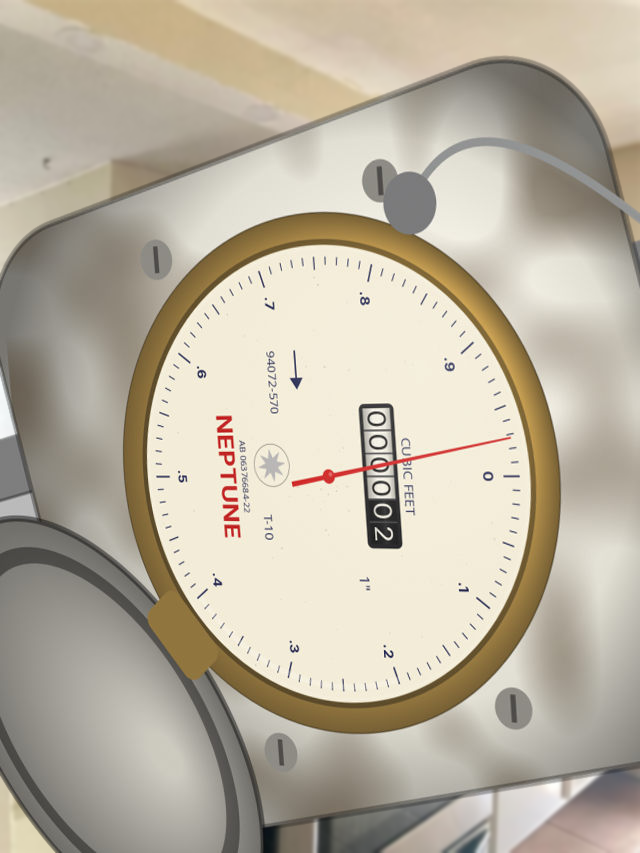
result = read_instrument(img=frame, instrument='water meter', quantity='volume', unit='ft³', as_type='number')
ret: 1.97 ft³
